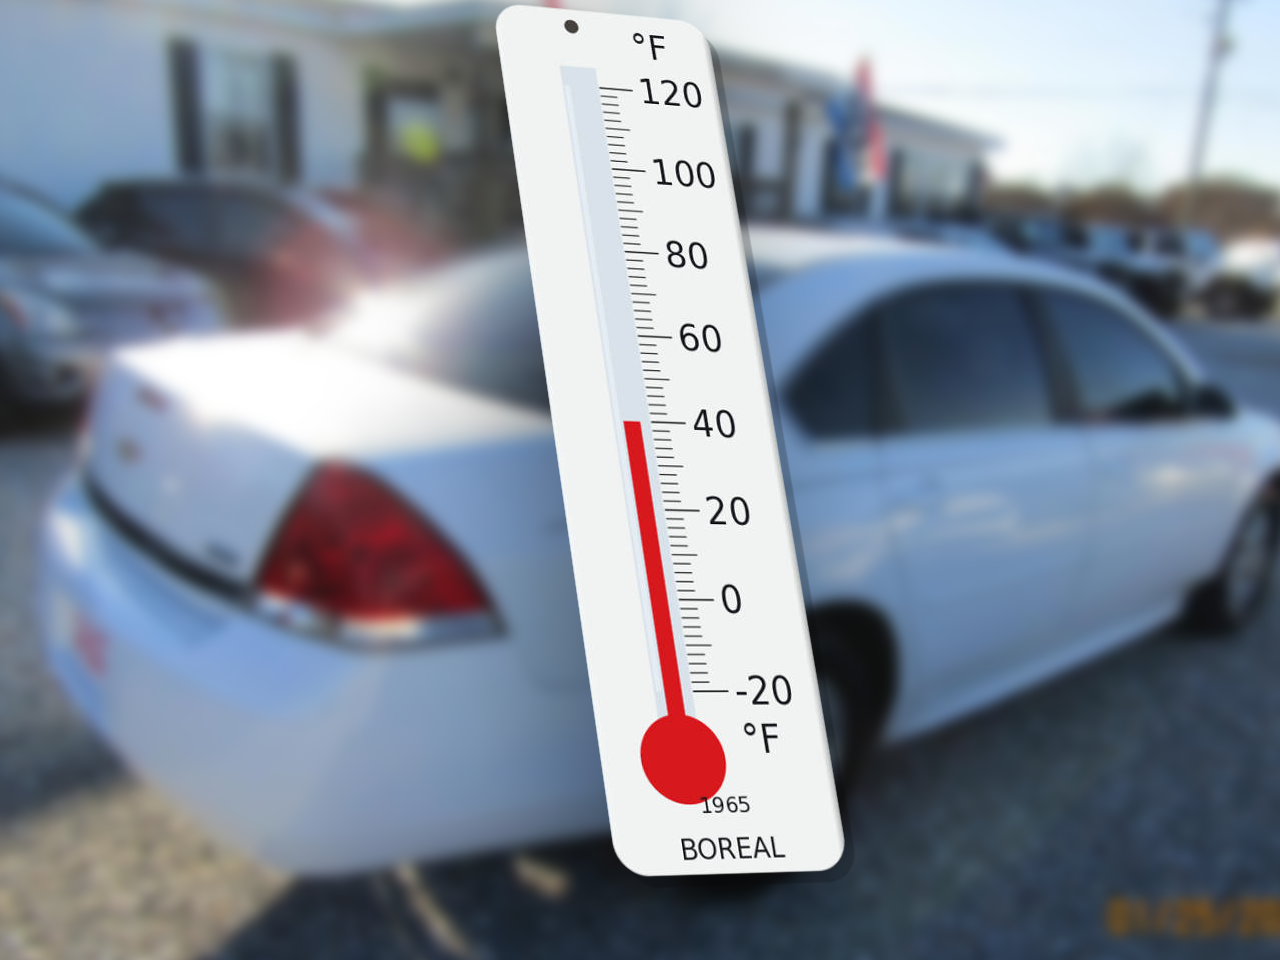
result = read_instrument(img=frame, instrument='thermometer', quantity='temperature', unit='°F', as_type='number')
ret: 40 °F
